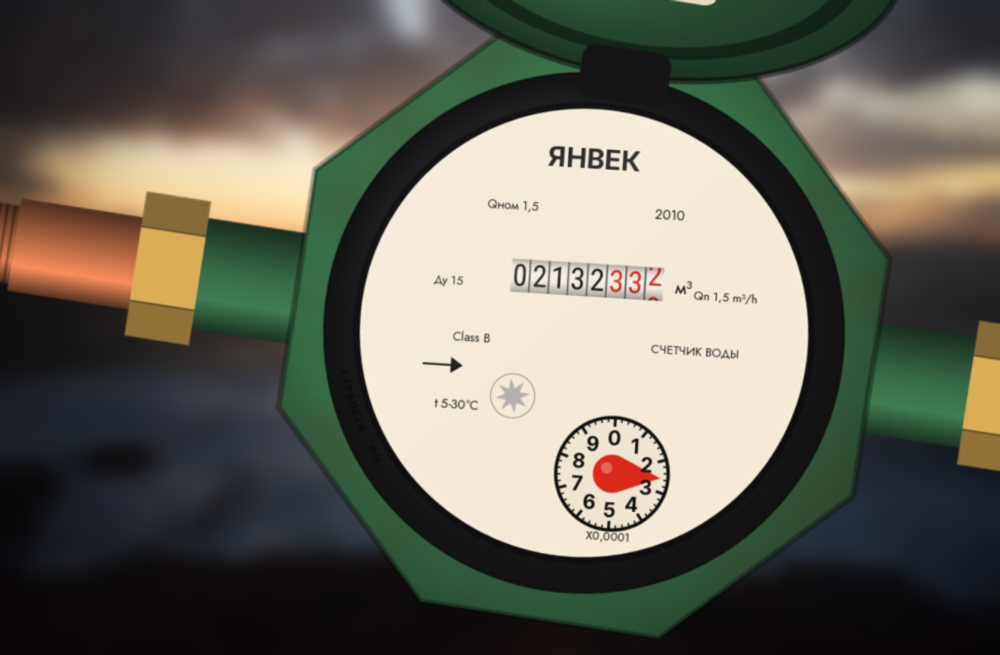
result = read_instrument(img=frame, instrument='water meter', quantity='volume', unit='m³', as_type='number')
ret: 2132.3322 m³
